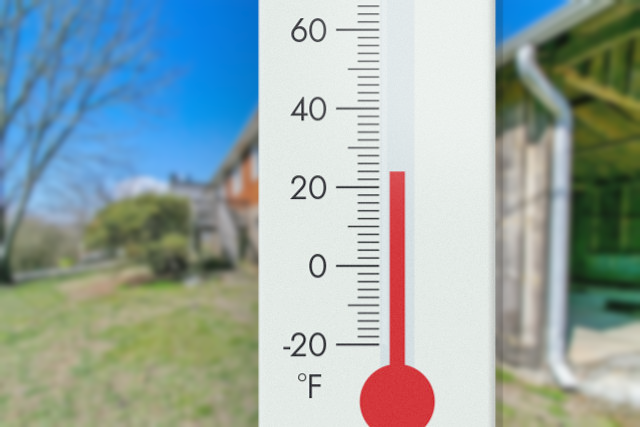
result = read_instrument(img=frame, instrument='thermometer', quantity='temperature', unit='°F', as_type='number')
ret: 24 °F
